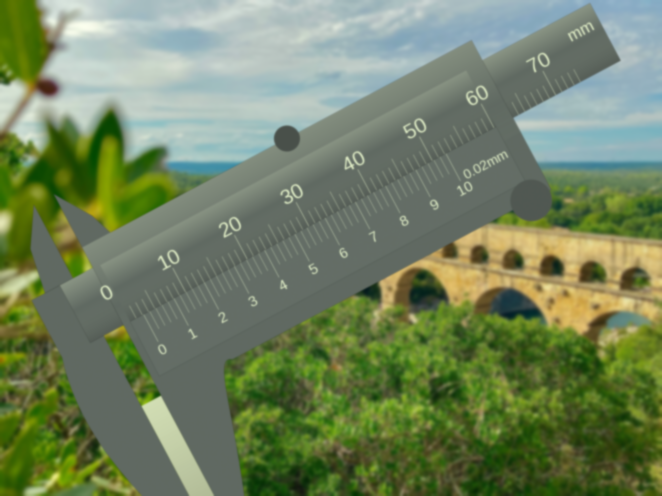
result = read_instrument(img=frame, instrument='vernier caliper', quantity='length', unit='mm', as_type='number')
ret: 3.2 mm
